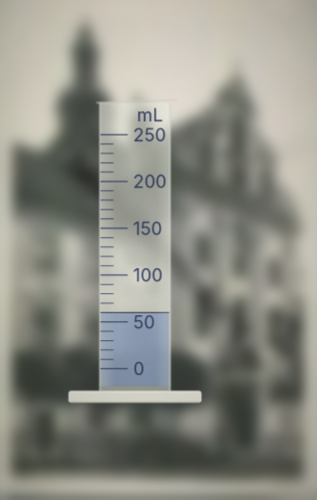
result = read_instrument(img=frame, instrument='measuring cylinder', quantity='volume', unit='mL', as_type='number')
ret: 60 mL
